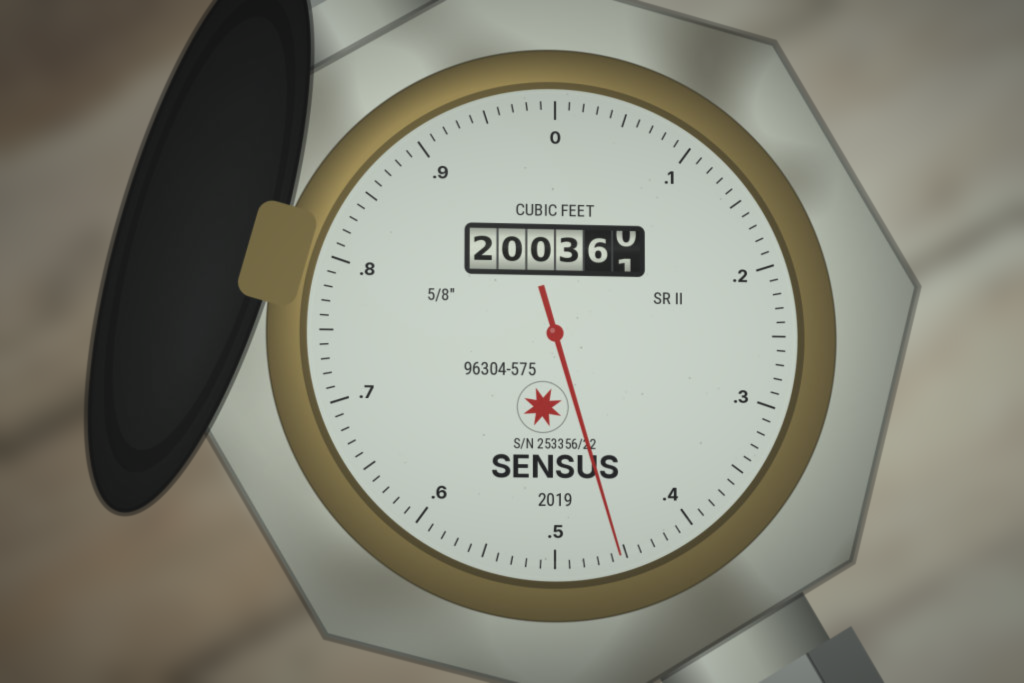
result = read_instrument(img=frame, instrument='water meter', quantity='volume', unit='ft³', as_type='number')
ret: 200360.45 ft³
